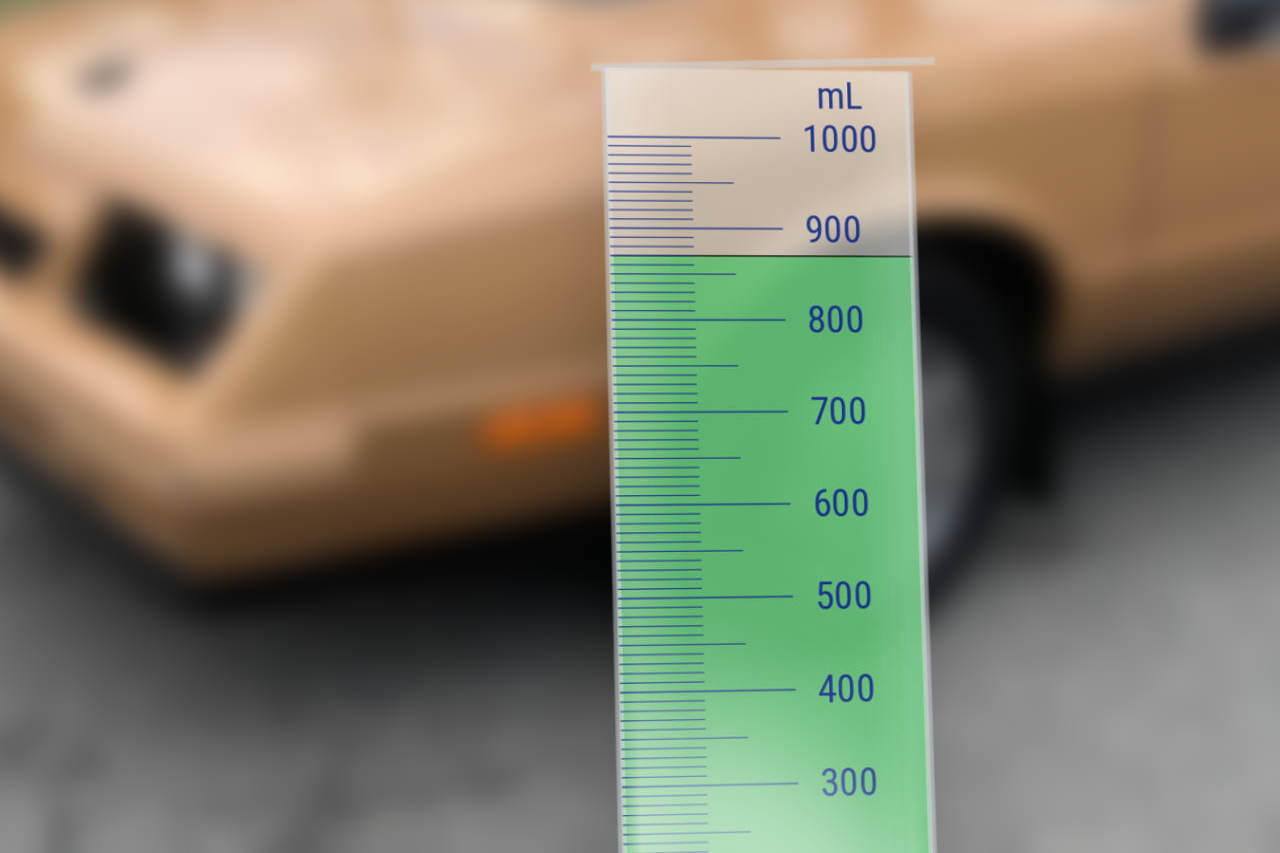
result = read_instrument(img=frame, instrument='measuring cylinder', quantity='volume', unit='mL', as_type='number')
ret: 870 mL
